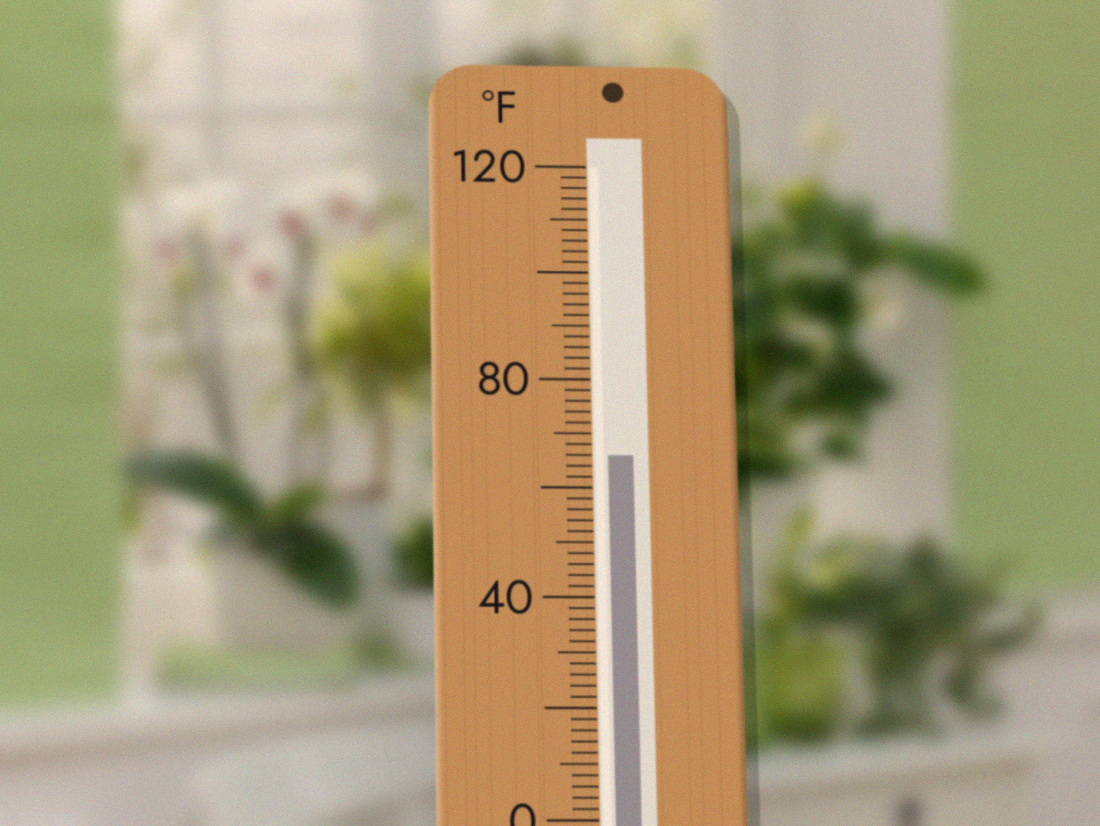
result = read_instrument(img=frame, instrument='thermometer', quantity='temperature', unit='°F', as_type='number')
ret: 66 °F
